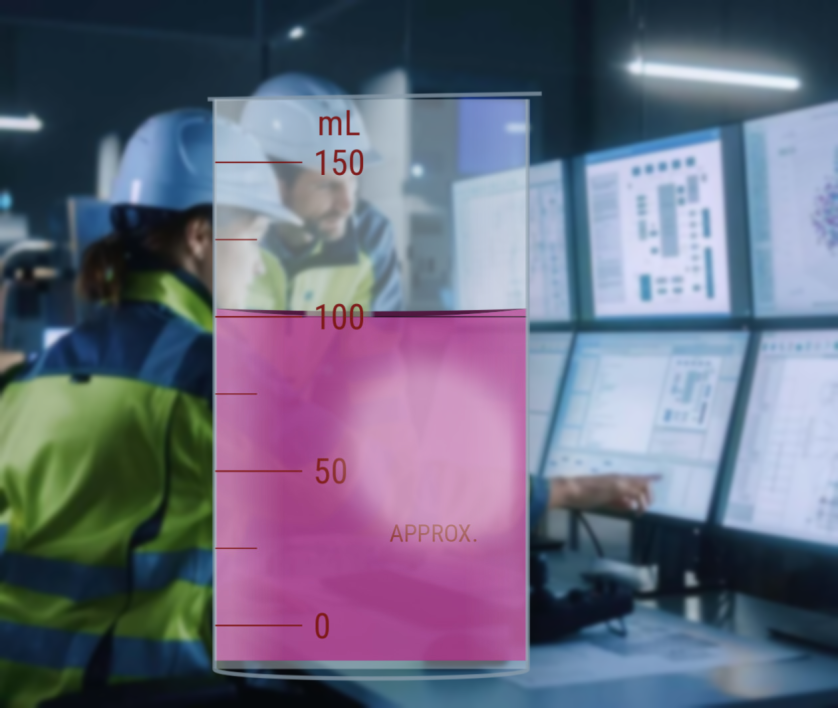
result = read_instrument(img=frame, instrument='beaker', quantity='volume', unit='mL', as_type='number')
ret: 100 mL
